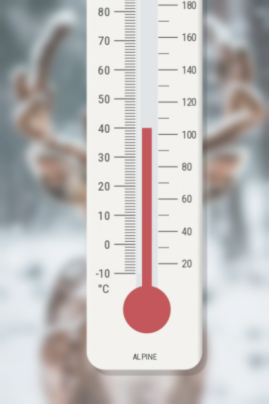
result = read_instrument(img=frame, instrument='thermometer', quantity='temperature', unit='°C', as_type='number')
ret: 40 °C
